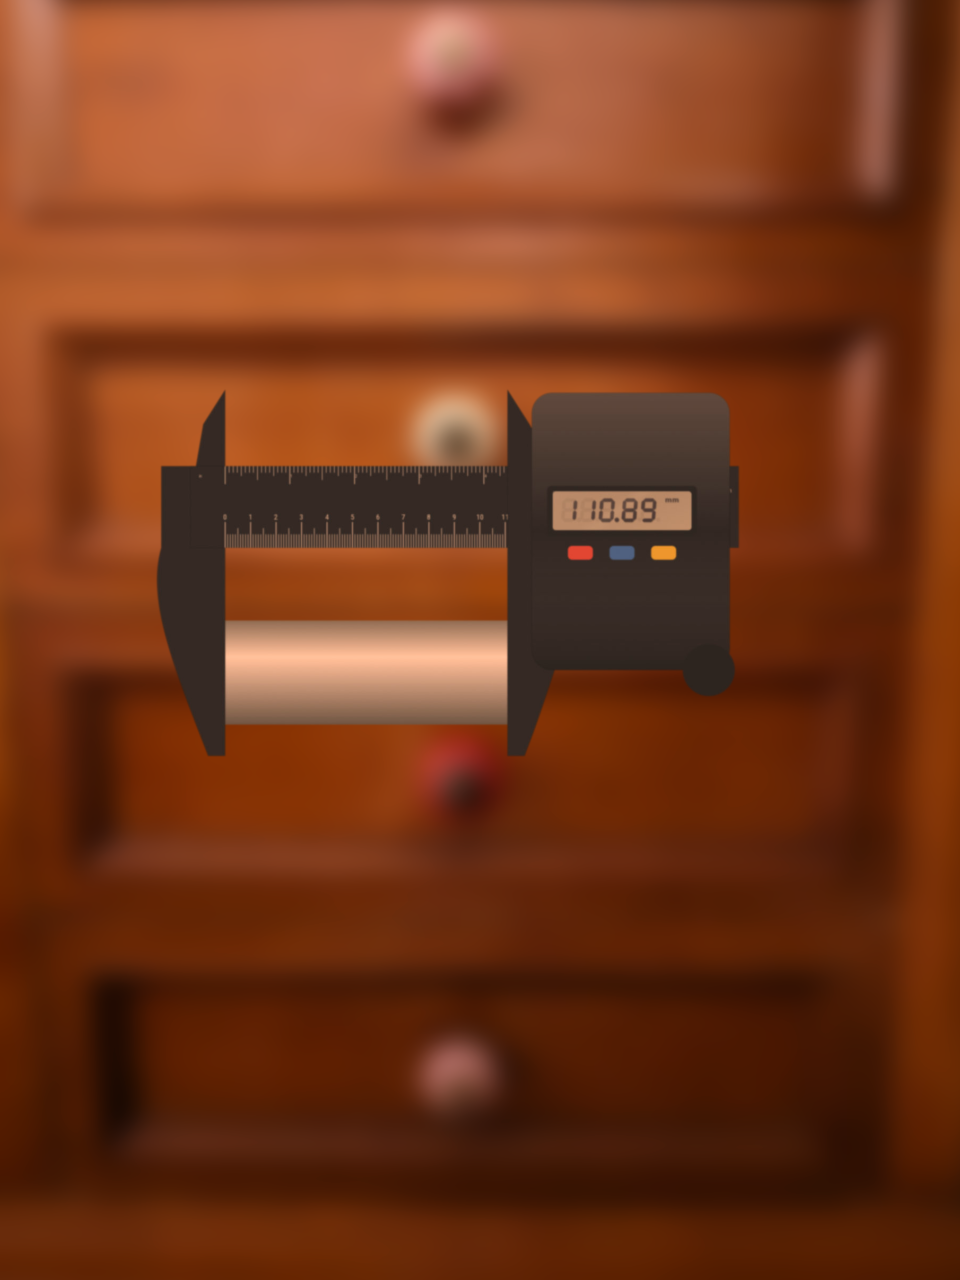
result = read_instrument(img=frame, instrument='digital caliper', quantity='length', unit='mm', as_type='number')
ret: 110.89 mm
